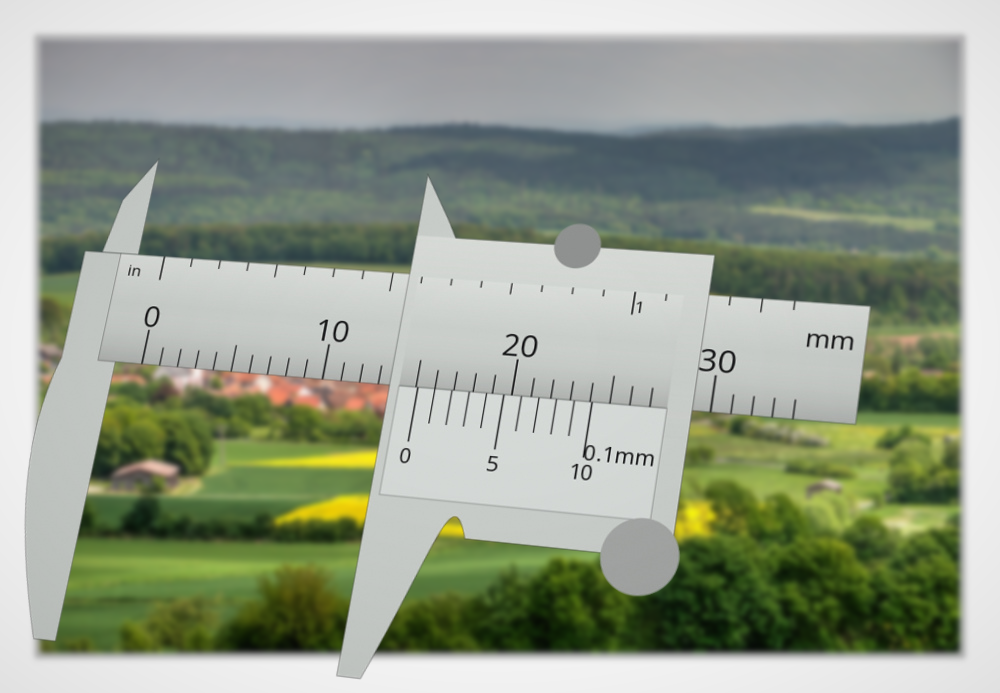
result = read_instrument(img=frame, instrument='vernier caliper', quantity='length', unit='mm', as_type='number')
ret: 15.1 mm
